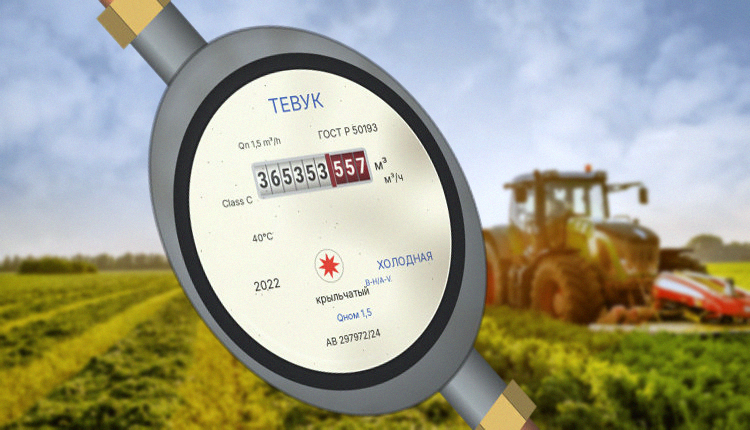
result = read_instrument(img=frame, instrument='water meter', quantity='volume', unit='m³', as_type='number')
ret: 365353.557 m³
